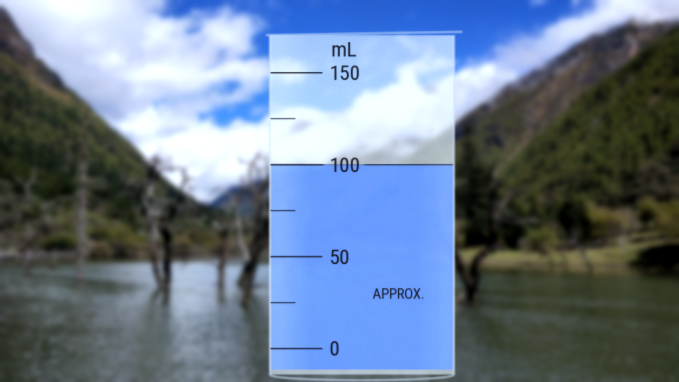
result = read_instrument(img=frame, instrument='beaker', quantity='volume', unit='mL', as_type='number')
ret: 100 mL
